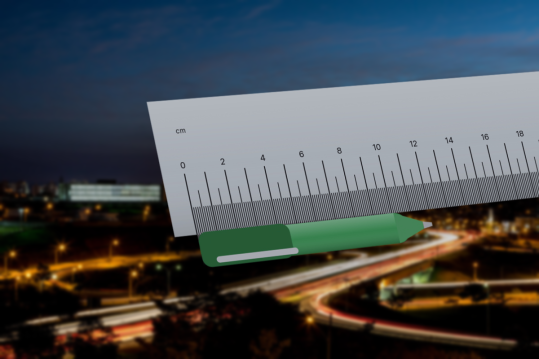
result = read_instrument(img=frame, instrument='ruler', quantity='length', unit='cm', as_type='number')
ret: 12 cm
